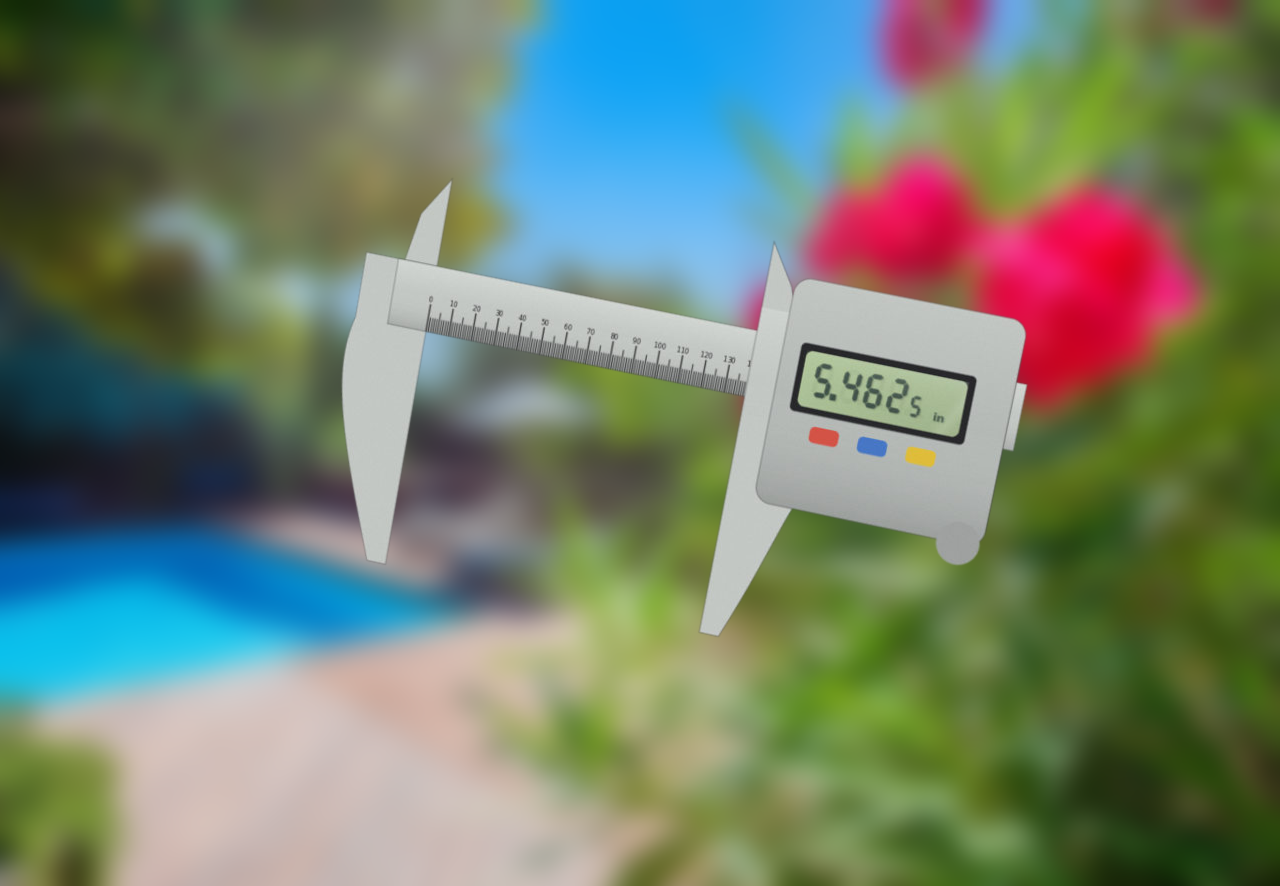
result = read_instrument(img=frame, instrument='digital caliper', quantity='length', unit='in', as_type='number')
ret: 5.4625 in
